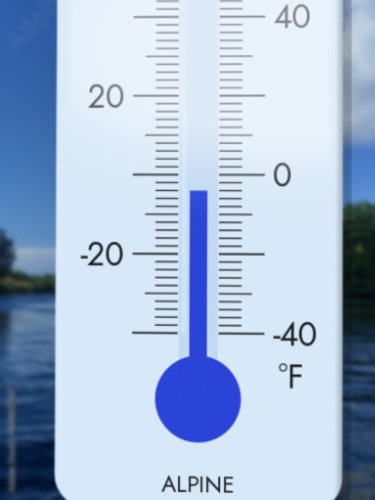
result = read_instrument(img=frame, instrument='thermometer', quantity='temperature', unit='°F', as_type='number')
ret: -4 °F
